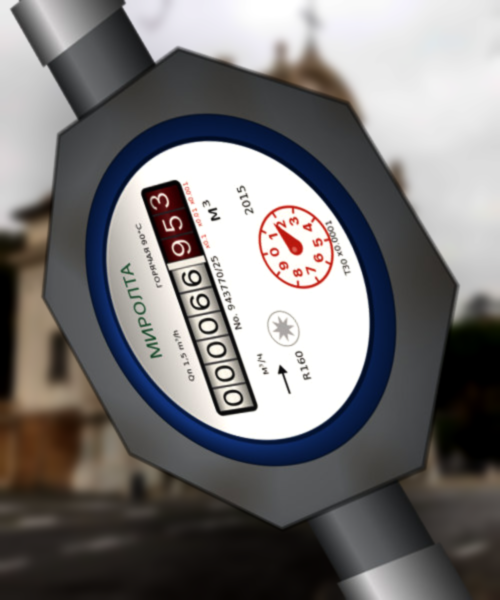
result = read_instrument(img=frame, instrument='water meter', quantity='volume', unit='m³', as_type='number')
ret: 66.9531 m³
